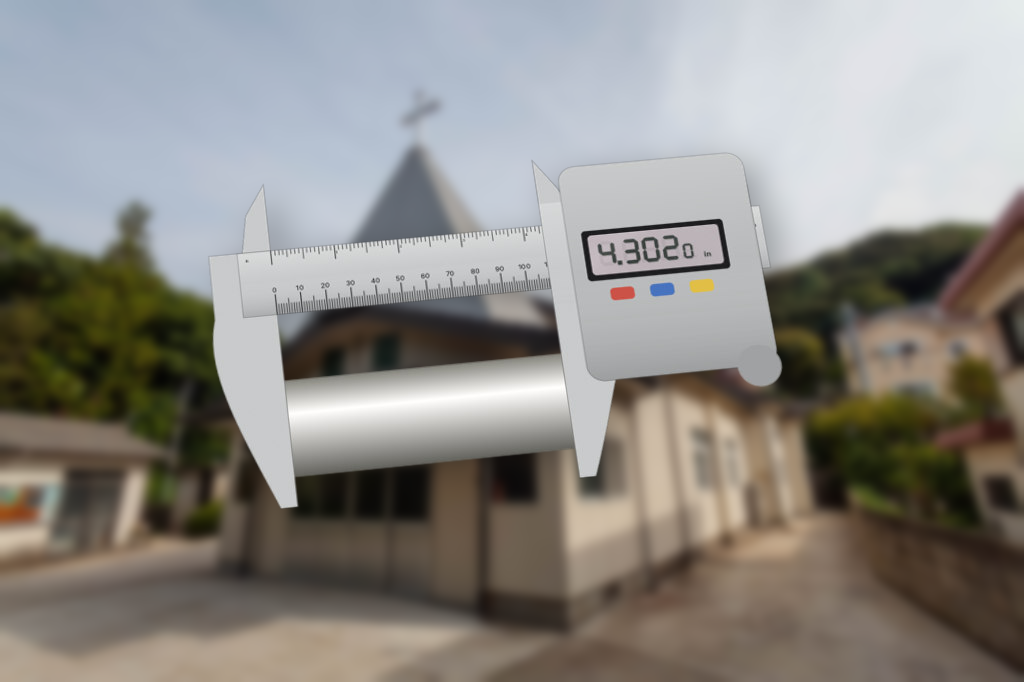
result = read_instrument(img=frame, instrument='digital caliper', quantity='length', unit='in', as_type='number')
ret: 4.3020 in
